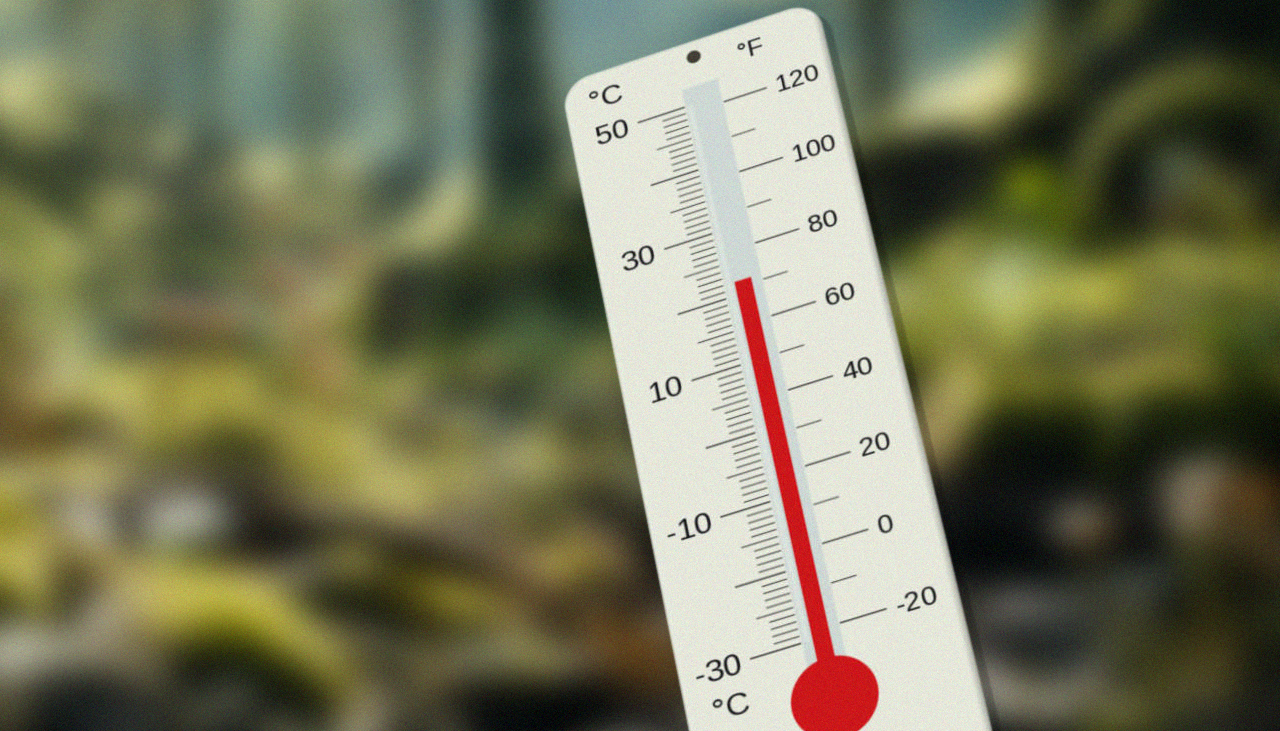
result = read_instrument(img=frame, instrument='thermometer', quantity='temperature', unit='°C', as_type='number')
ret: 22 °C
